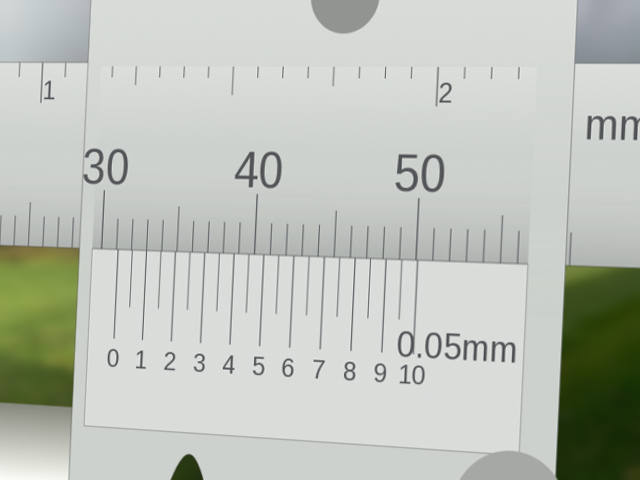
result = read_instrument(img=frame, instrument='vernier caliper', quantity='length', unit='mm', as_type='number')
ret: 31.1 mm
